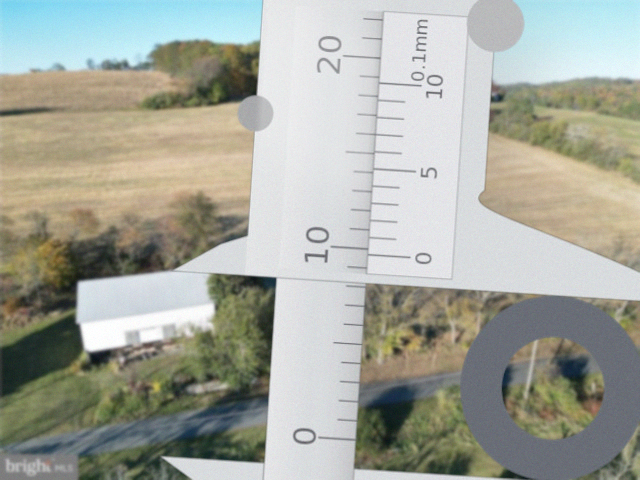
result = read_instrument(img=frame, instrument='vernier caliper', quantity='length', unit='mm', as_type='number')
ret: 9.7 mm
